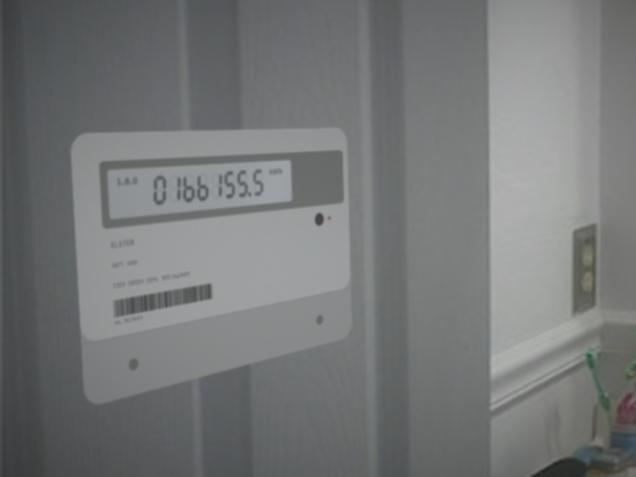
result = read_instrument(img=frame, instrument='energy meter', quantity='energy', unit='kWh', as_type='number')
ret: 166155.5 kWh
